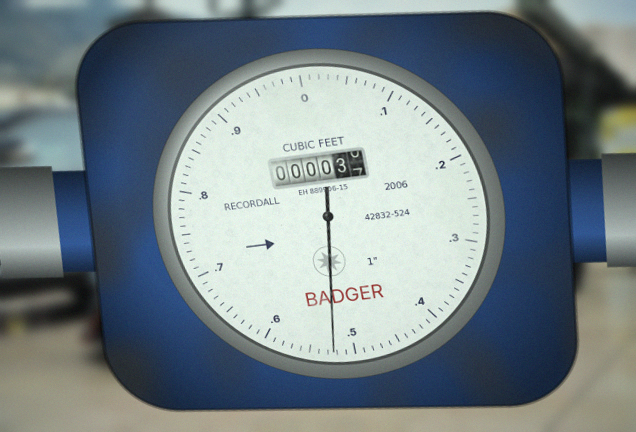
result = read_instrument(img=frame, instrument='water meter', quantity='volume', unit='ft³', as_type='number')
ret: 36.52 ft³
